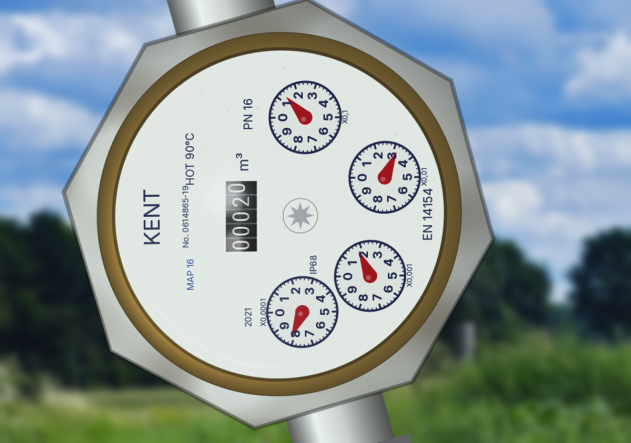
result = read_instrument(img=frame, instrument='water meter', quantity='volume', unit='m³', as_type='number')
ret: 20.1318 m³
